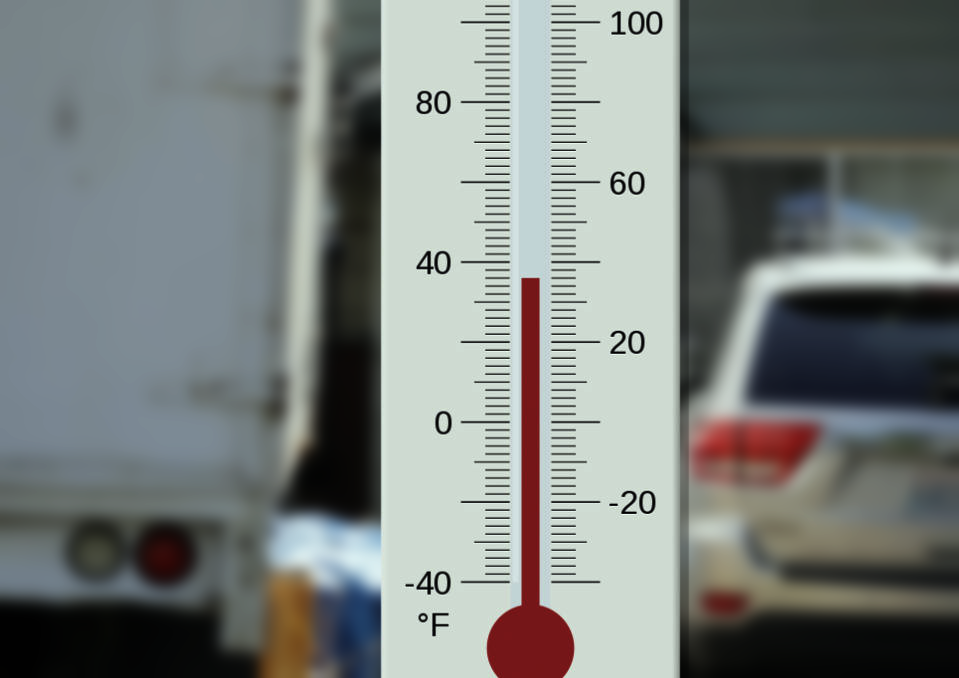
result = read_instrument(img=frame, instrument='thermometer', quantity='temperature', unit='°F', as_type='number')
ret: 36 °F
